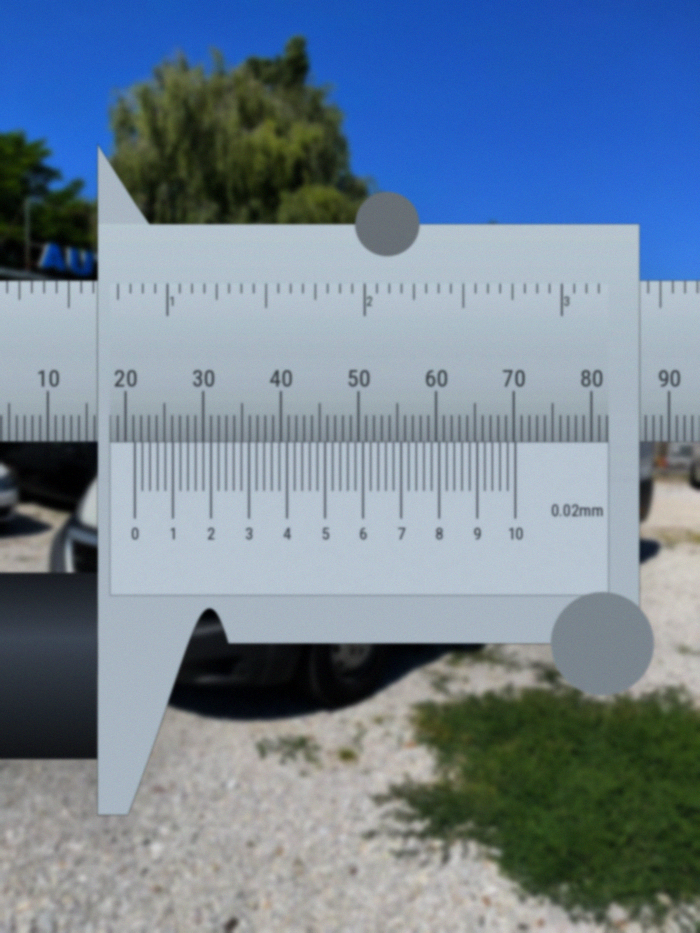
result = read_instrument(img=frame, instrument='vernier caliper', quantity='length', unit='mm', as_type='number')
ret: 21.2 mm
